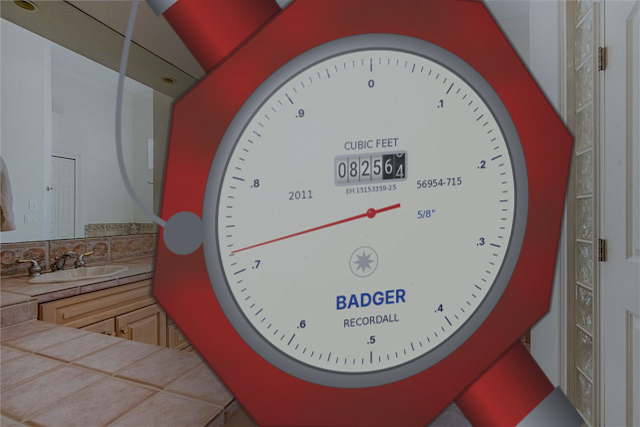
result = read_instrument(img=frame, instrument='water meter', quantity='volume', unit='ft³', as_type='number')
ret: 82563.72 ft³
